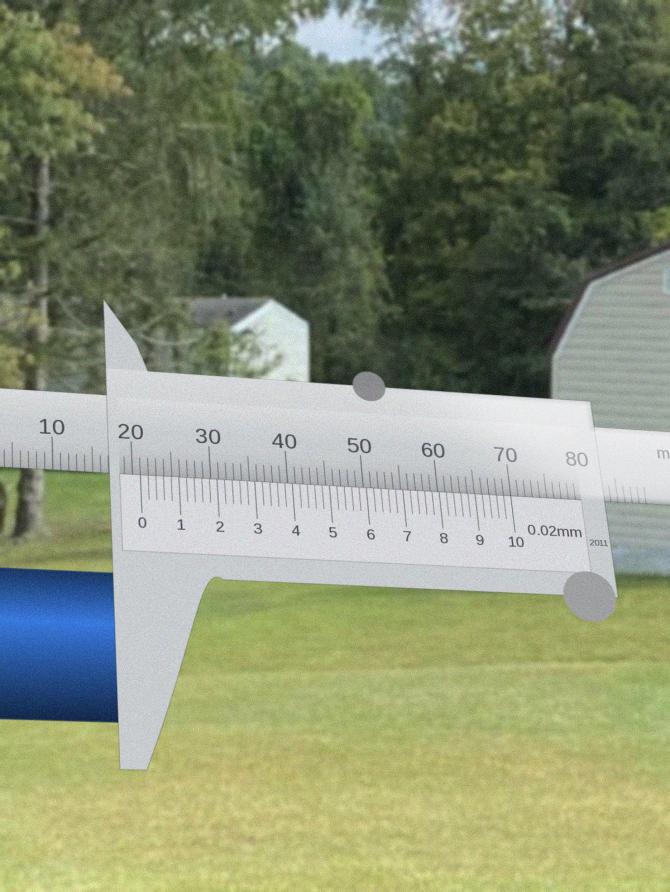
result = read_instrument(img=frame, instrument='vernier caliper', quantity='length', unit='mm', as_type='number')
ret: 21.0 mm
